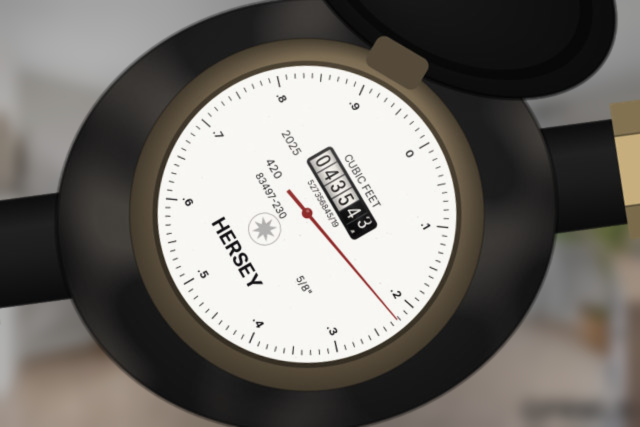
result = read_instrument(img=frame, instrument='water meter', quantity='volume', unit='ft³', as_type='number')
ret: 43543.22 ft³
